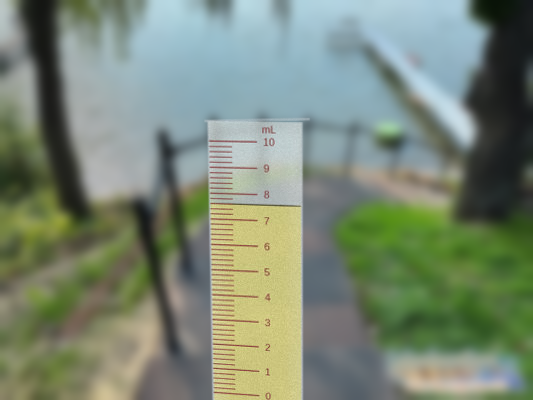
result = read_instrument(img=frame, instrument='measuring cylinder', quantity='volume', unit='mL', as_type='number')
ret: 7.6 mL
